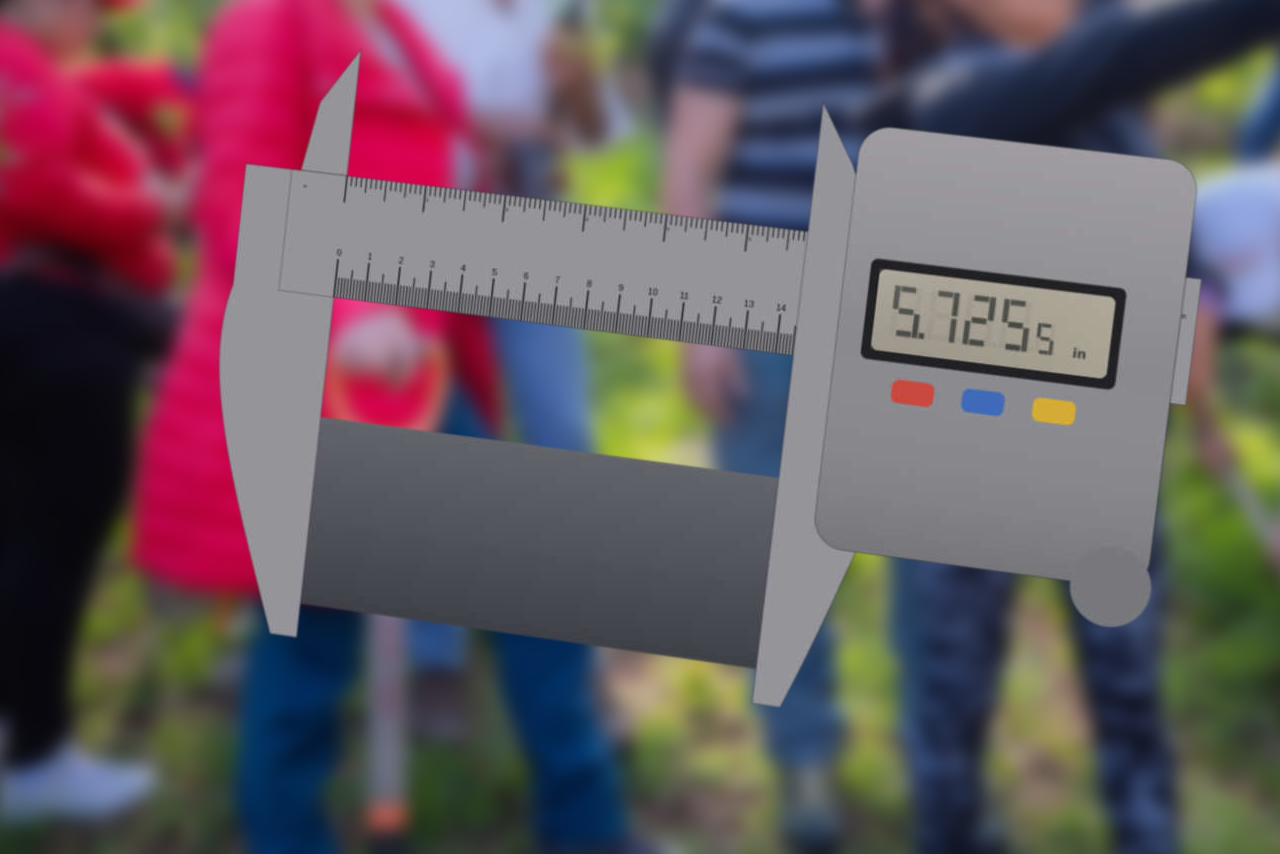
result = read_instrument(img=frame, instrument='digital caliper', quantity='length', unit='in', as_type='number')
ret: 5.7255 in
